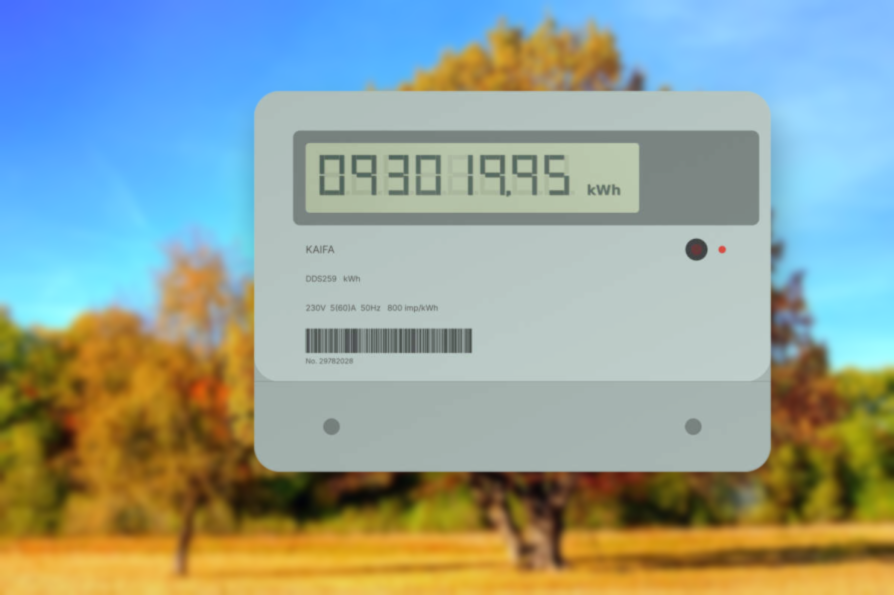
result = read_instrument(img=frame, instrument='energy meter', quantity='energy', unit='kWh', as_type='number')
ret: 93019.95 kWh
